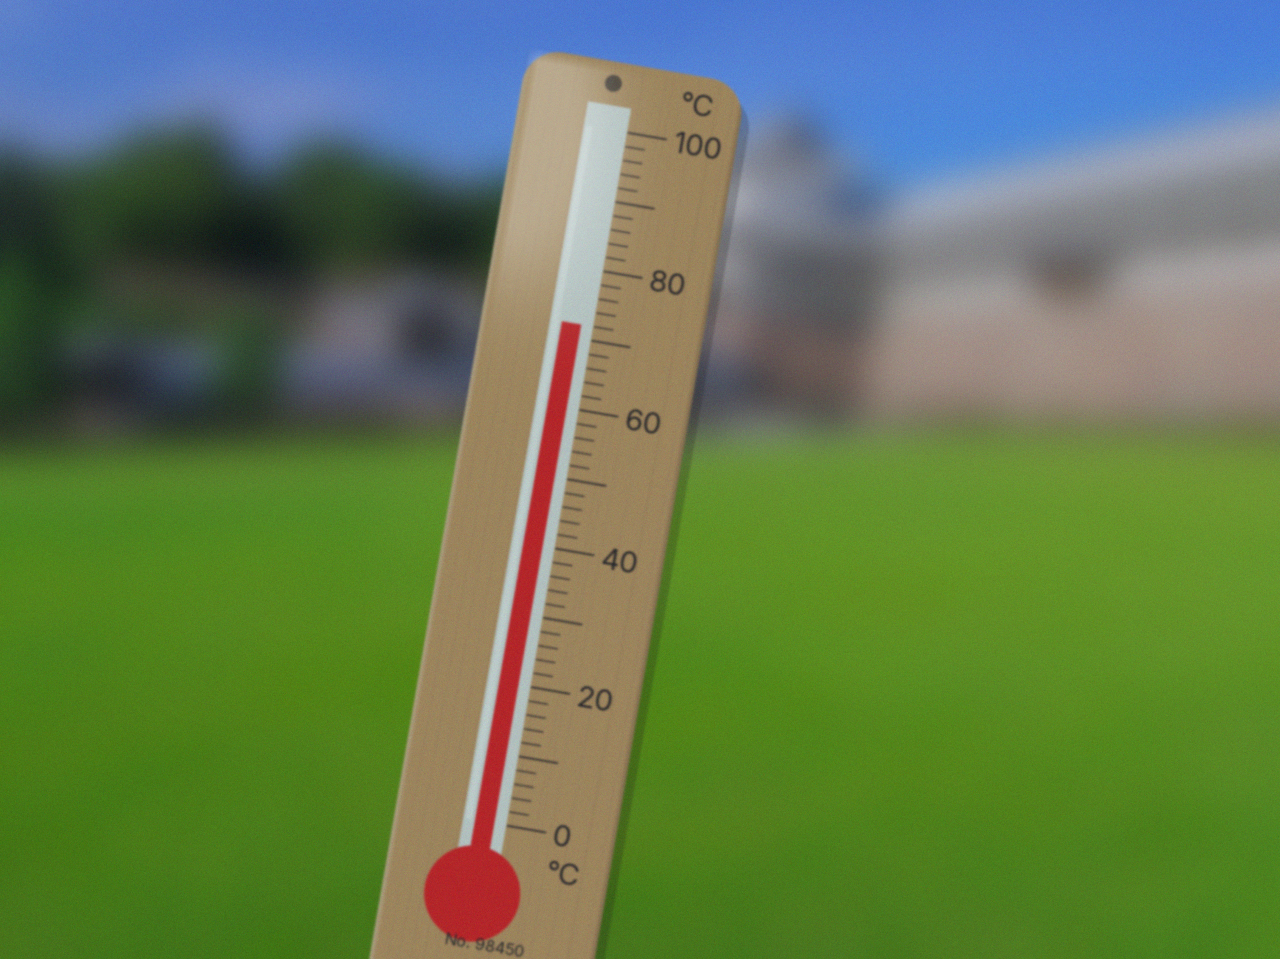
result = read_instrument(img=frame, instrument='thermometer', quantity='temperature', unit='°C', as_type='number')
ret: 72 °C
